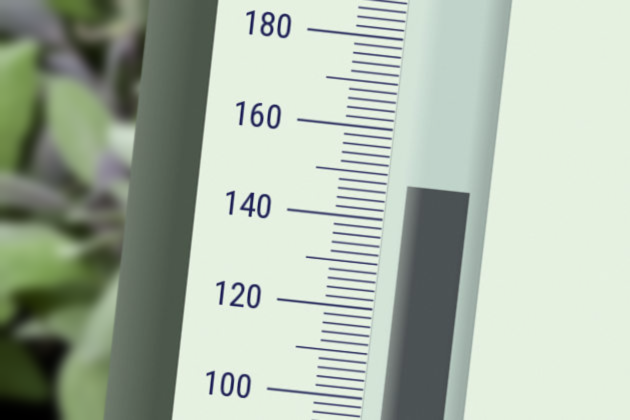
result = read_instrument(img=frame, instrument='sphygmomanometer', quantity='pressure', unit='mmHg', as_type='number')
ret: 148 mmHg
